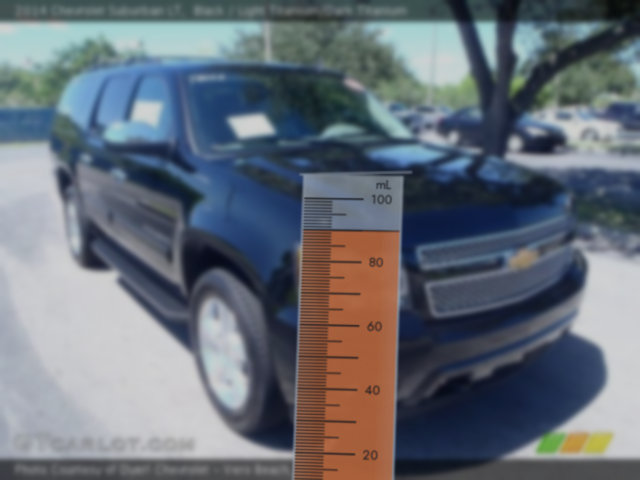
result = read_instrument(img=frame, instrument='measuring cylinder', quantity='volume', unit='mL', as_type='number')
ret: 90 mL
